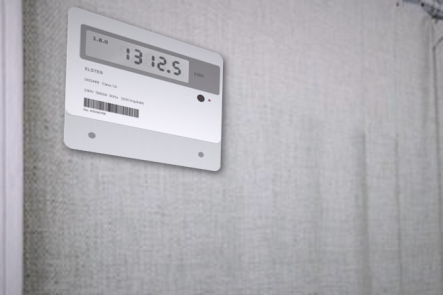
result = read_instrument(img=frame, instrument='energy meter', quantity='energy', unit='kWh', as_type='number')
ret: 1312.5 kWh
